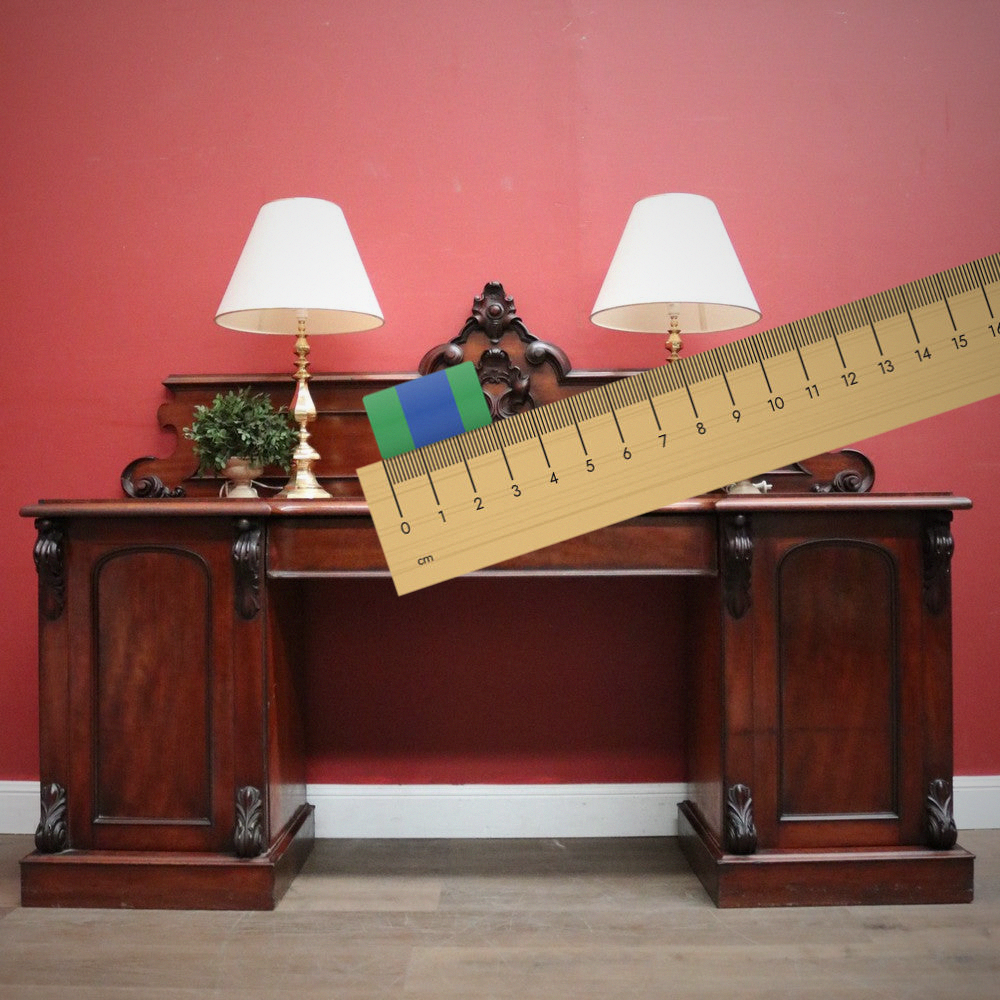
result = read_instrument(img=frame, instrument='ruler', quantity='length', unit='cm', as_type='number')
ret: 3 cm
